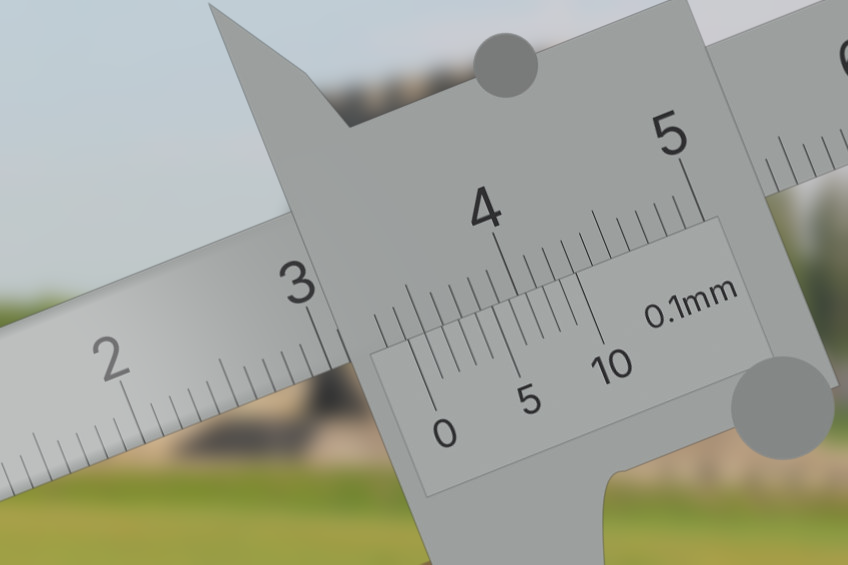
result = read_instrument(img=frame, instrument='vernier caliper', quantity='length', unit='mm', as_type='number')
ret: 34.1 mm
